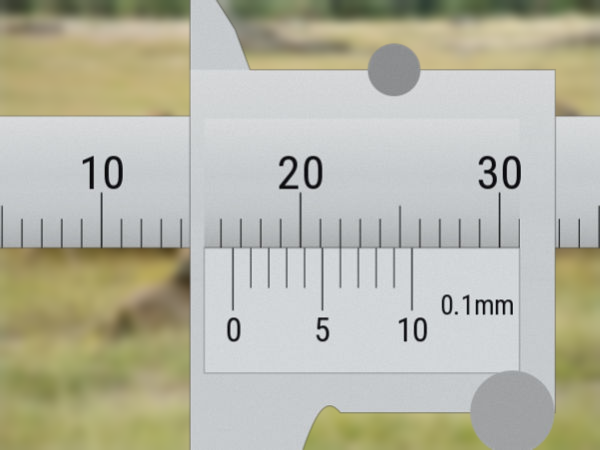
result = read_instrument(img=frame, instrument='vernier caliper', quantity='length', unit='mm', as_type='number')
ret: 16.6 mm
